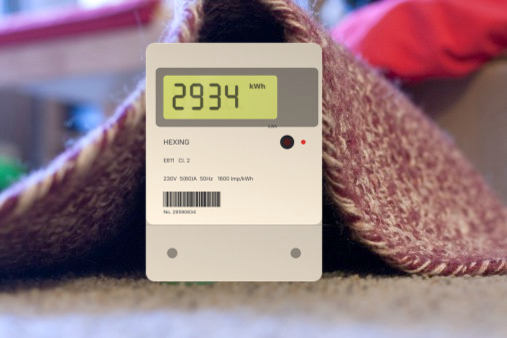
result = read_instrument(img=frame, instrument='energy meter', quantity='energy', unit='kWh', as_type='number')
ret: 2934 kWh
